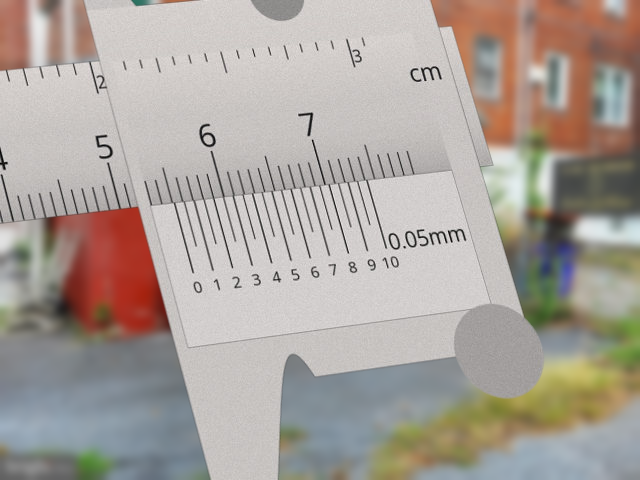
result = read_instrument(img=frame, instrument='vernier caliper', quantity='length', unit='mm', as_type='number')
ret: 55.2 mm
